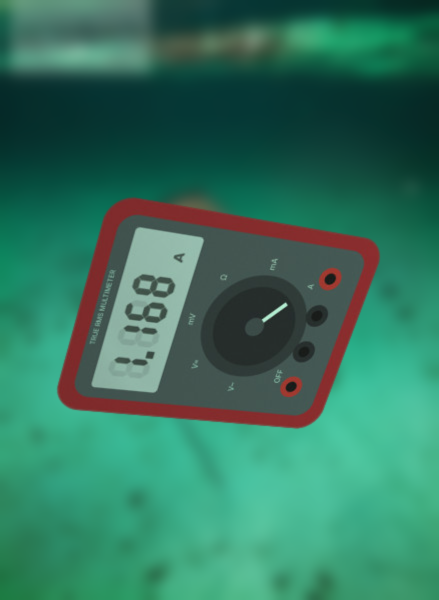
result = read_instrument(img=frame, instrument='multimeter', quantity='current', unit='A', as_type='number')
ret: 1.168 A
